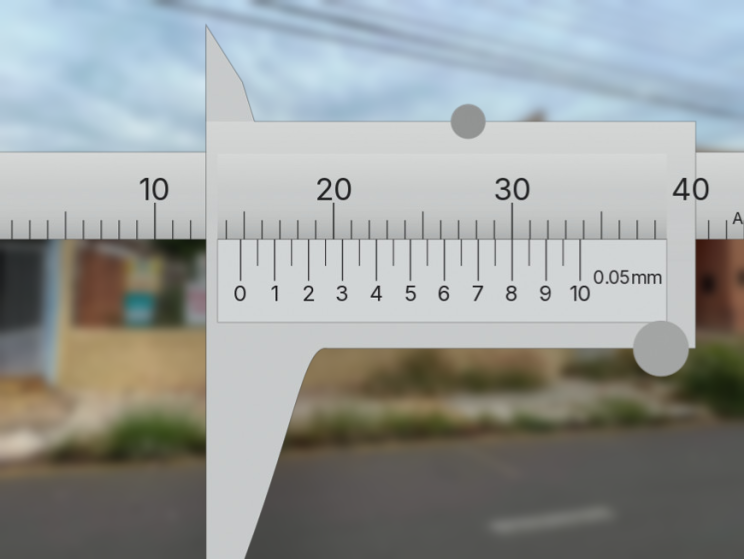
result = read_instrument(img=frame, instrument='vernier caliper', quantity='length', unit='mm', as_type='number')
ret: 14.8 mm
